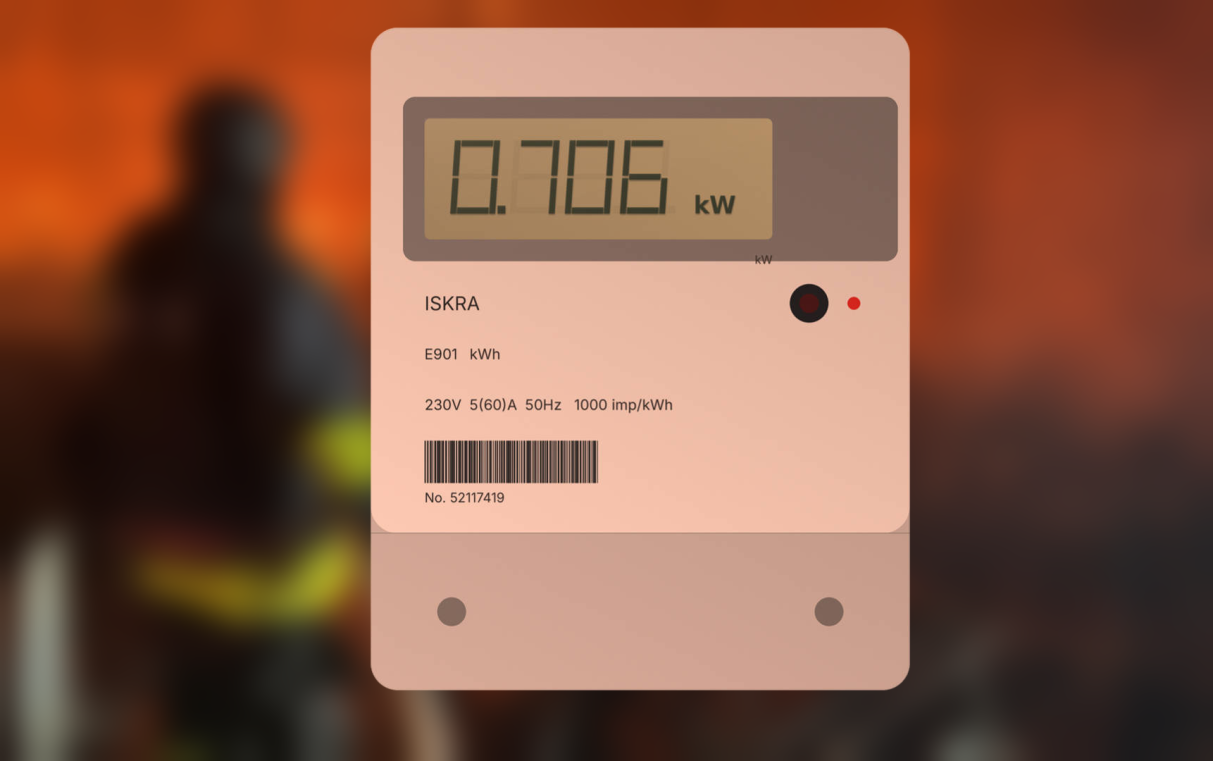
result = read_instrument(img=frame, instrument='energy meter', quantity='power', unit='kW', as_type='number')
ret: 0.706 kW
